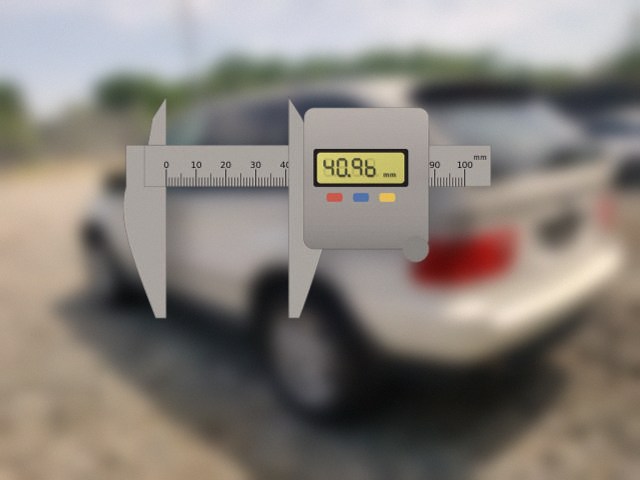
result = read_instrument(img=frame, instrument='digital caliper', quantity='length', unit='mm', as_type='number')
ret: 40.96 mm
